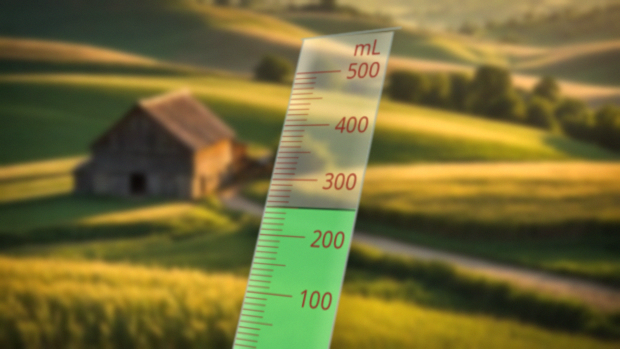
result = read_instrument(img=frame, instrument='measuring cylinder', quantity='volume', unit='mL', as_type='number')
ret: 250 mL
